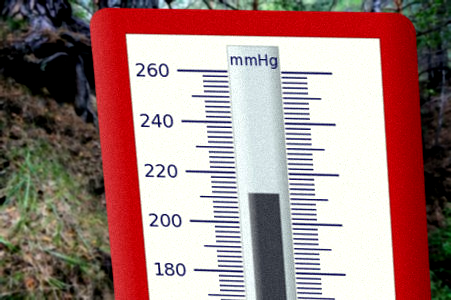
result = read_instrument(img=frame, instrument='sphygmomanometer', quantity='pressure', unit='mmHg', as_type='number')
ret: 212 mmHg
